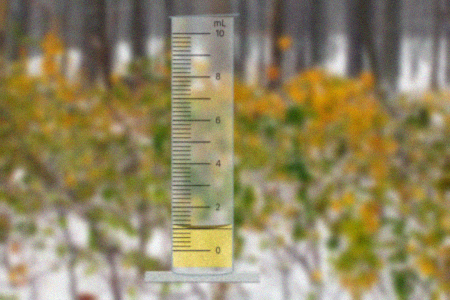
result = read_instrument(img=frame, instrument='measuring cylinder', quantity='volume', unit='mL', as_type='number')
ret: 1 mL
